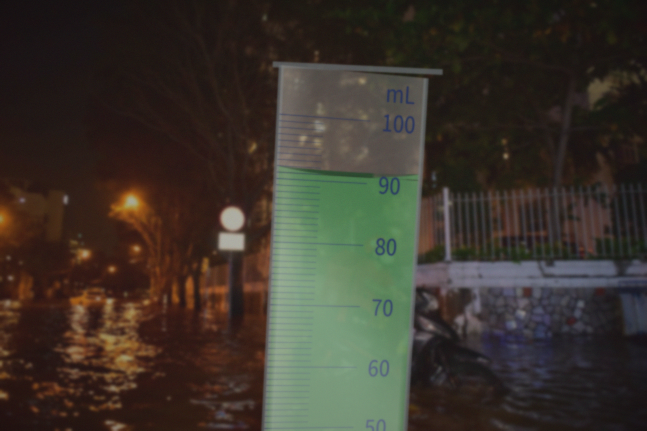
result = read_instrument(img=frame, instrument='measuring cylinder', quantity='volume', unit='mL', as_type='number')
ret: 91 mL
